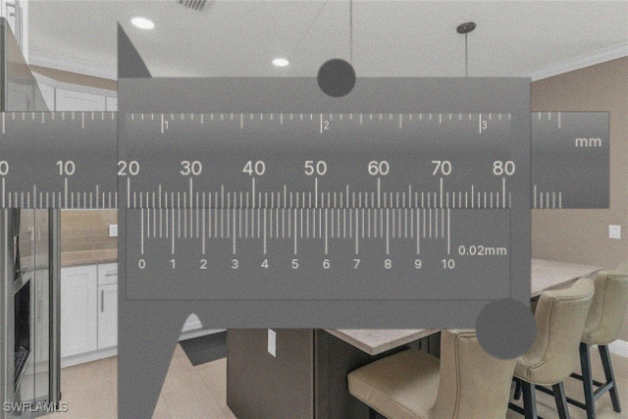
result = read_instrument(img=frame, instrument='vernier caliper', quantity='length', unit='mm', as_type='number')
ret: 22.2 mm
